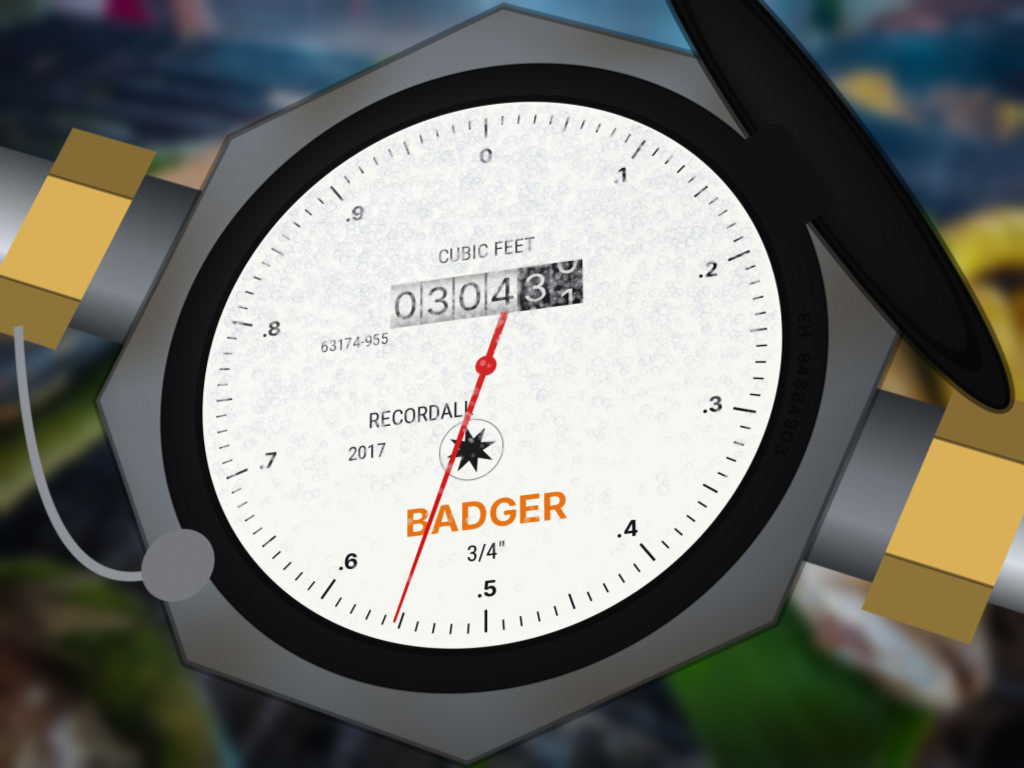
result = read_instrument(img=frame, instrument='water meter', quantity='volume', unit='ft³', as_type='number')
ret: 30430.55 ft³
